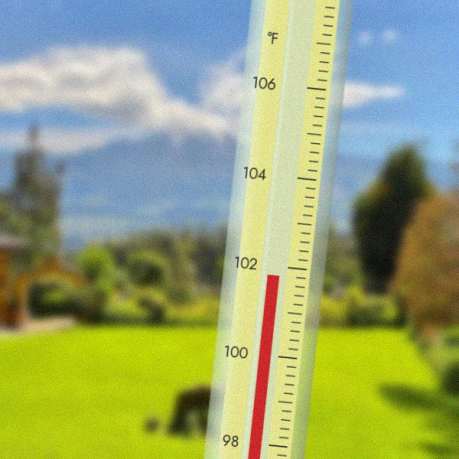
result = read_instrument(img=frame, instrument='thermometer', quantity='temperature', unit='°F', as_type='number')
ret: 101.8 °F
